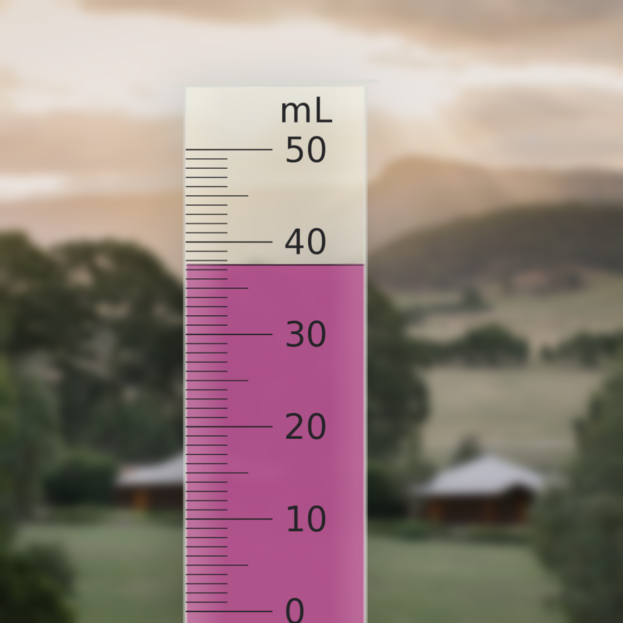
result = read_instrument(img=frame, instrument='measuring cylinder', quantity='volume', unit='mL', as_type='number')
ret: 37.5 mL
